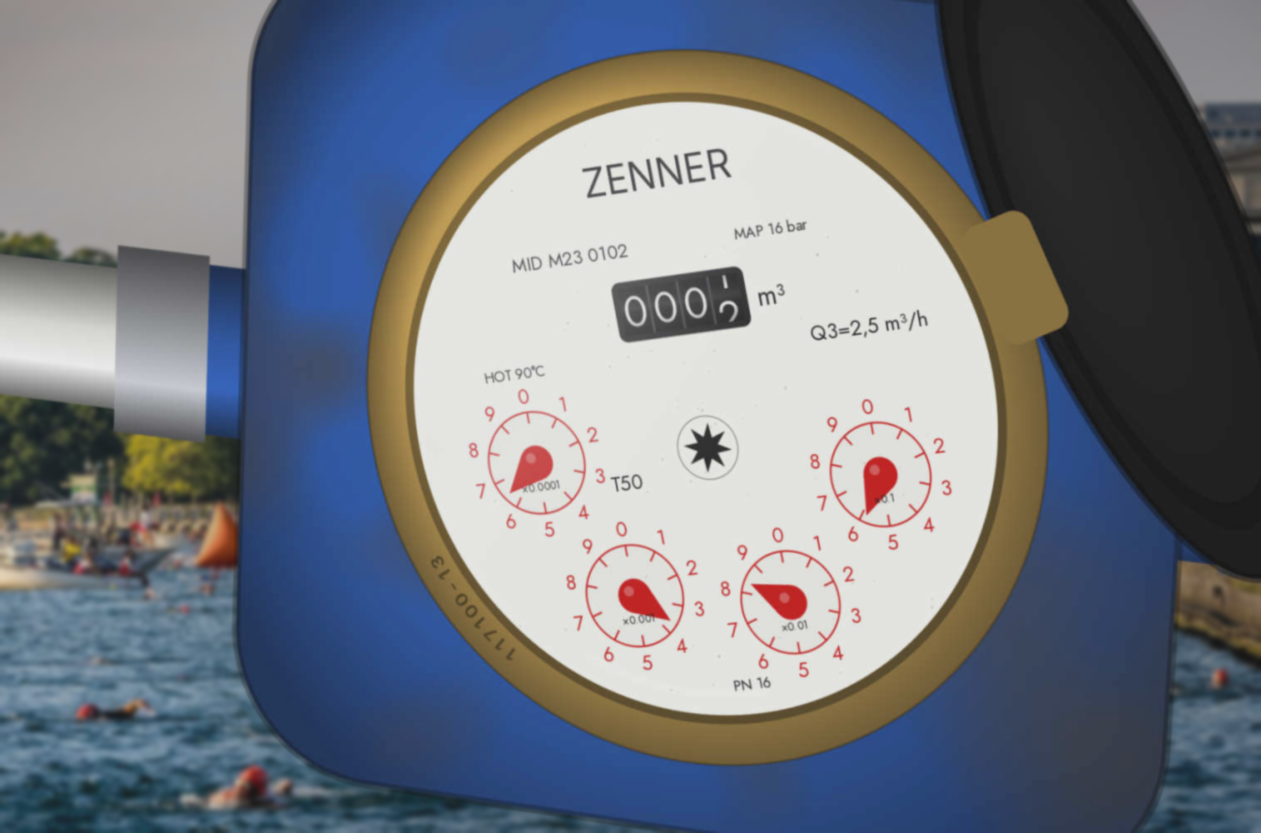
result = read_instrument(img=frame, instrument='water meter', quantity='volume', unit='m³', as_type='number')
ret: 1.5836 m³
